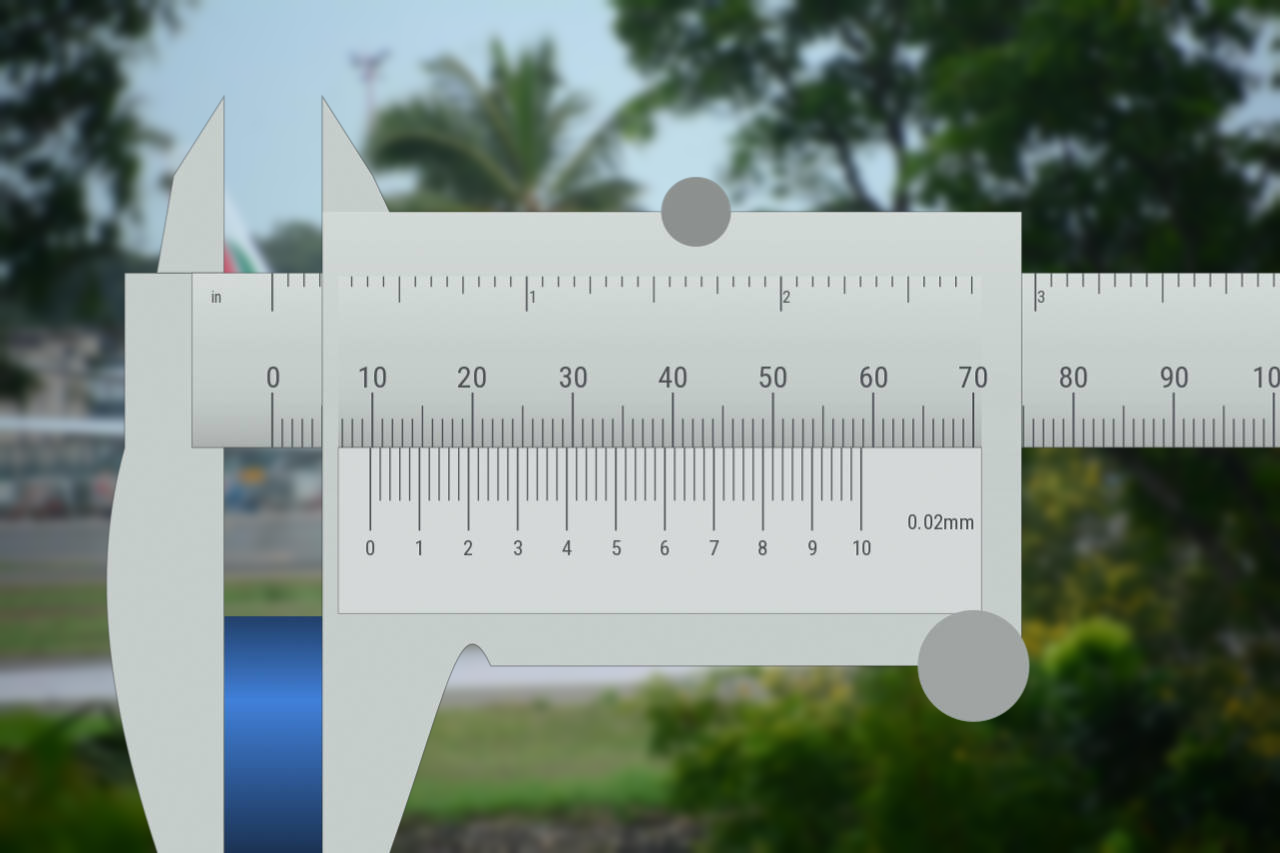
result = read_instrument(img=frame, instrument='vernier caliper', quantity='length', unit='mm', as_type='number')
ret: 9.8 mm
